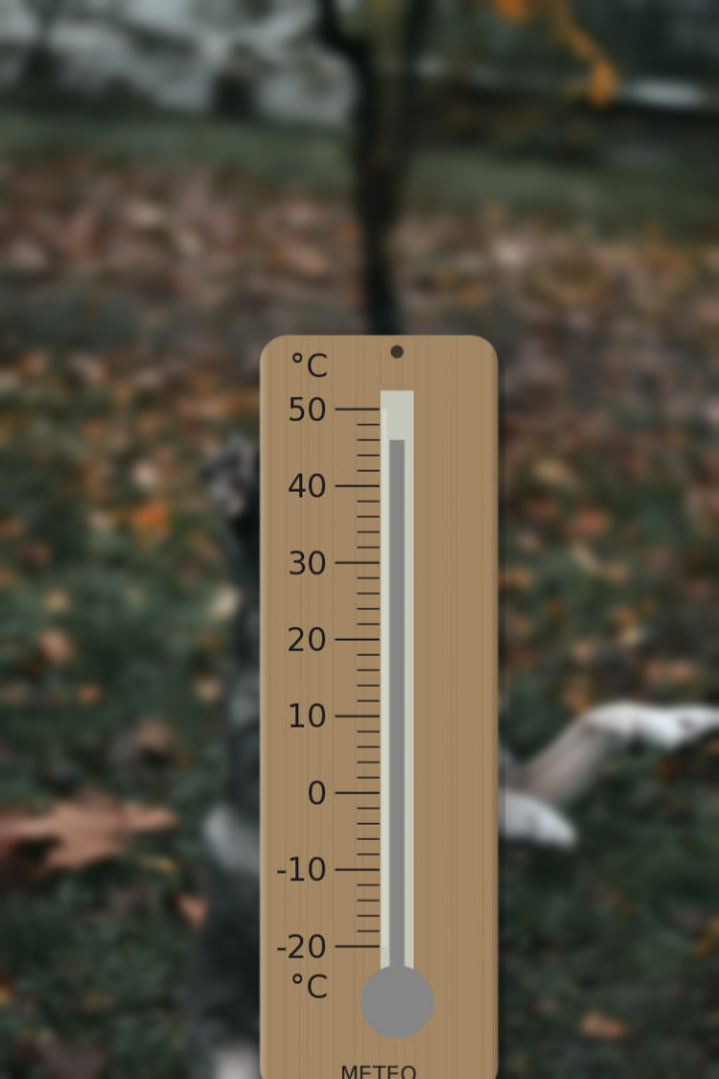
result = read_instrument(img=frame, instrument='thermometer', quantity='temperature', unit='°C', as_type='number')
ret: 46 °C
